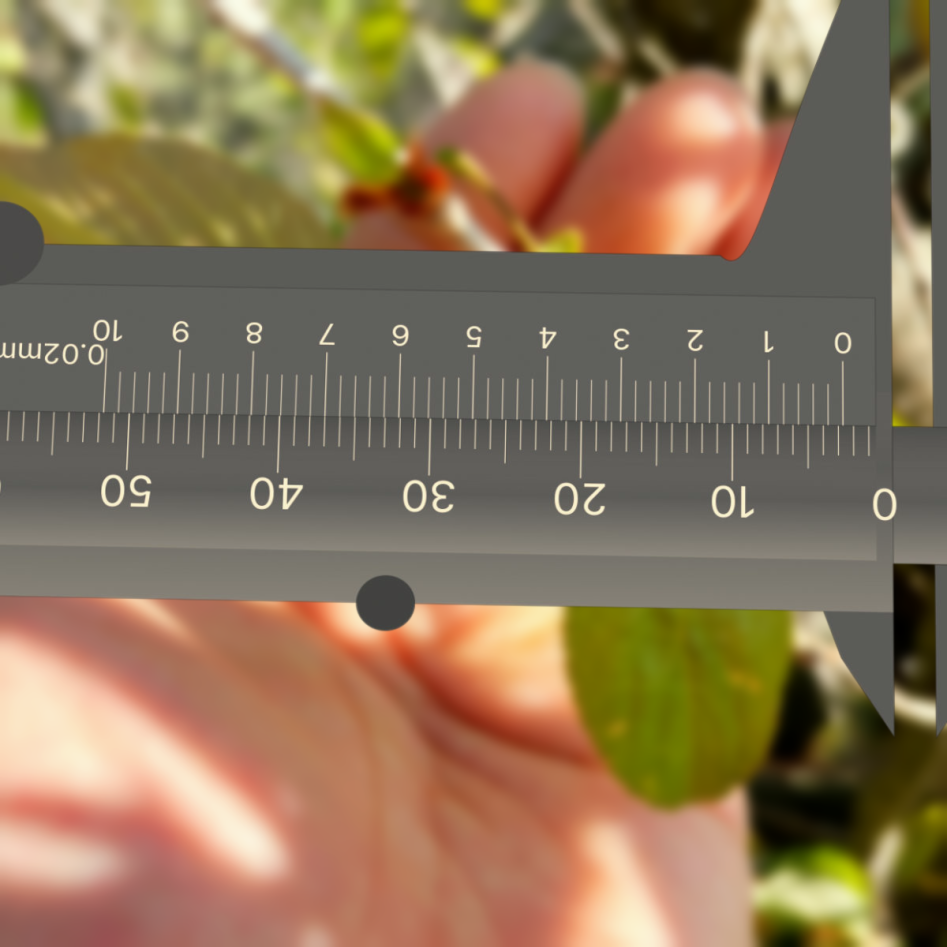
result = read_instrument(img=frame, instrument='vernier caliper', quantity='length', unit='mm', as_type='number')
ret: 2.7 mm
